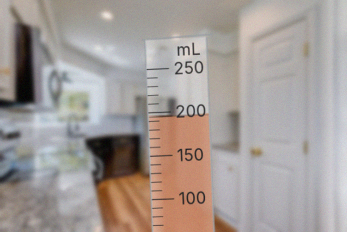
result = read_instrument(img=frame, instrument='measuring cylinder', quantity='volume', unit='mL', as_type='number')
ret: 195 mL
